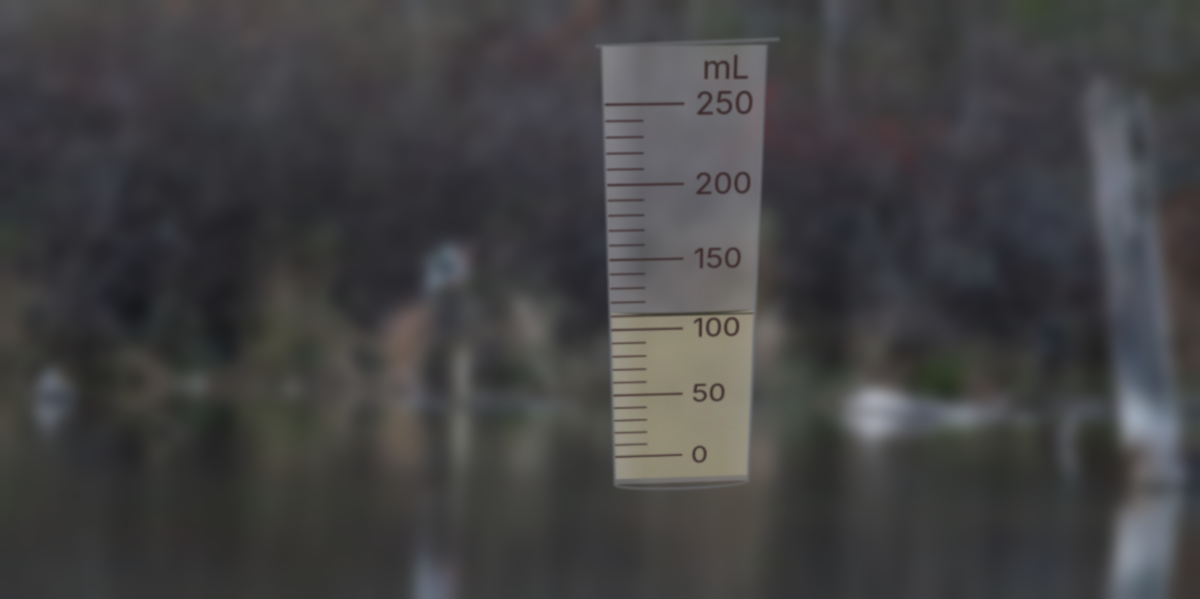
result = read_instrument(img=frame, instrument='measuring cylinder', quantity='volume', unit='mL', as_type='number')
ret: 110 mL
